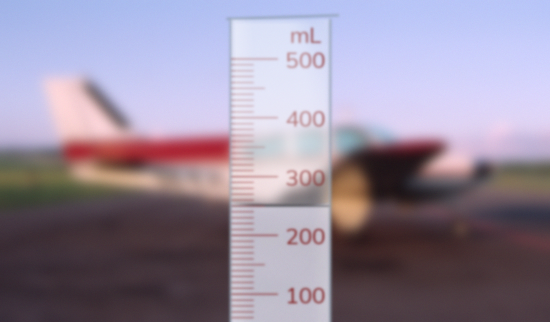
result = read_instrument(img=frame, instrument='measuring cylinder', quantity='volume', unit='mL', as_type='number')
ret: 250 mL
